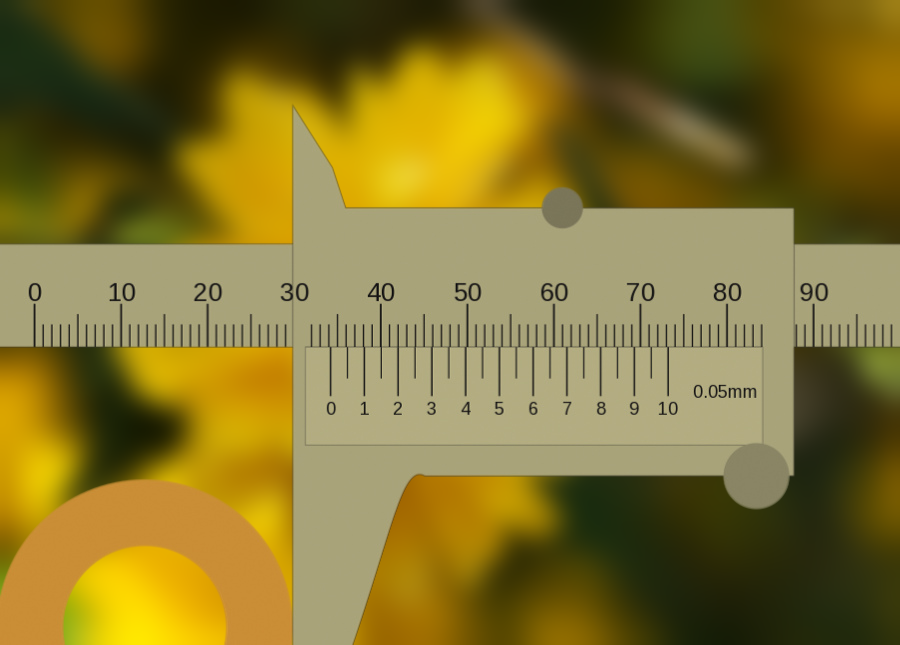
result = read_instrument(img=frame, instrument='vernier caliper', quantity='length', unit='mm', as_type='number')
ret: 34.2 mm
